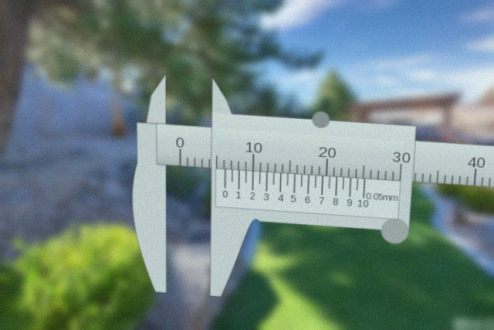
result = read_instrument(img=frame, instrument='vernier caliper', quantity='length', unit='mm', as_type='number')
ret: 6.2 mm
